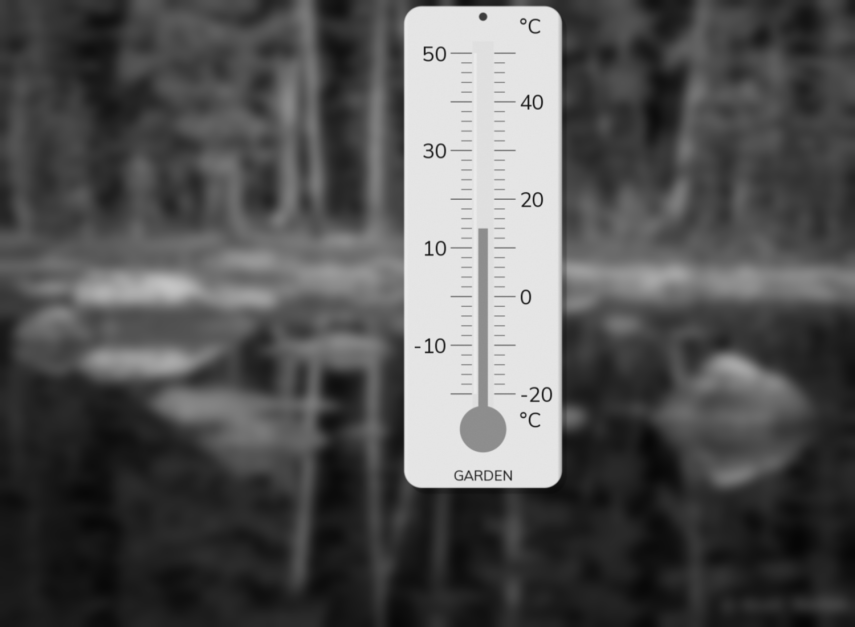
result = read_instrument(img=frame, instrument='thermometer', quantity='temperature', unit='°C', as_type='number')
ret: 14 °C
